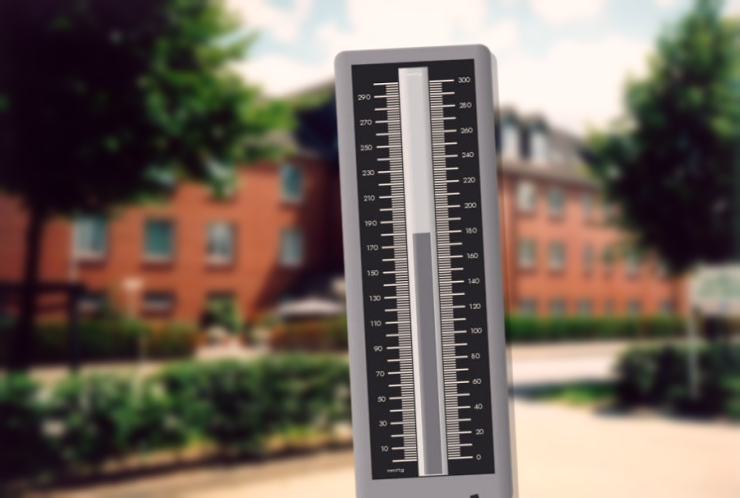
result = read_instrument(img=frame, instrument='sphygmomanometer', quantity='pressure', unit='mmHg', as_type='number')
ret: 180 mmHg
